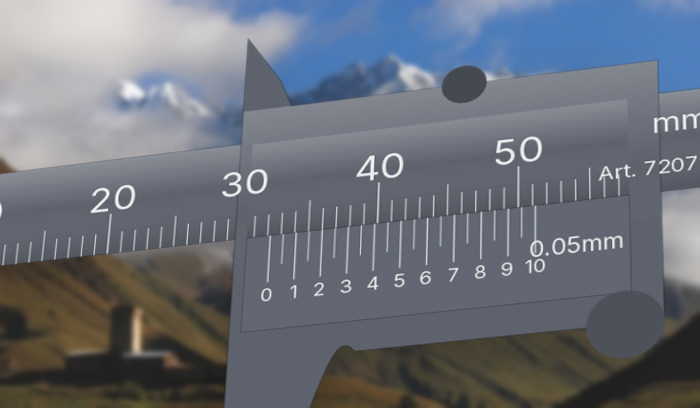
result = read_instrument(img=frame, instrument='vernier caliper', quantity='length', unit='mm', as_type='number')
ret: 32.2 mm
